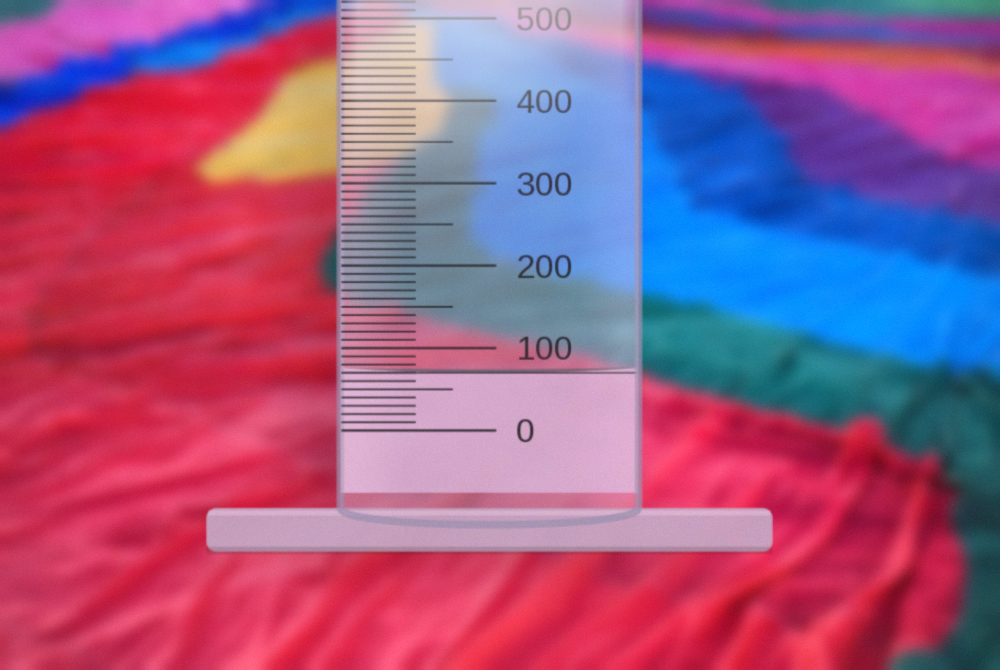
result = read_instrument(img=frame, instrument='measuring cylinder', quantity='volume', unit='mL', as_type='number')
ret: 70 mL
